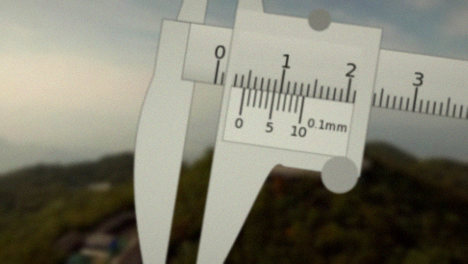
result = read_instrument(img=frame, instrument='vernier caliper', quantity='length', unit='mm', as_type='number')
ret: 4.5 mm
